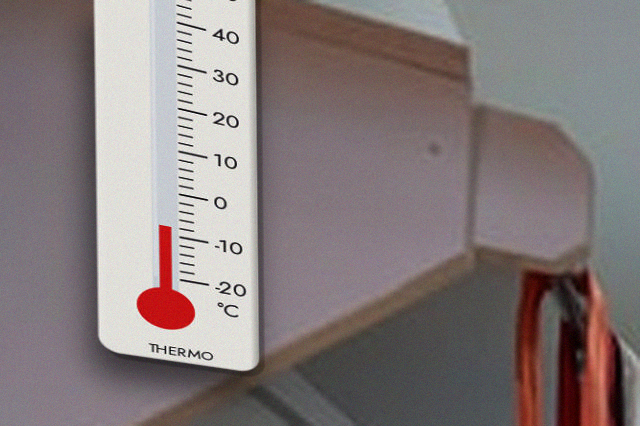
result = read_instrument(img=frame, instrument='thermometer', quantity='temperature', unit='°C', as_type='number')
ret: -8 °C
